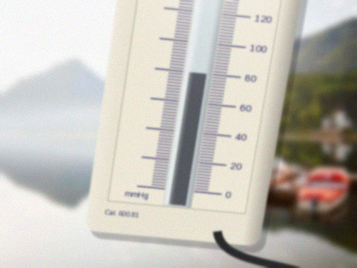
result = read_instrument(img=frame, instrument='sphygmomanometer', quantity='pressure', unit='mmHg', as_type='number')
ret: 80 mmHg
